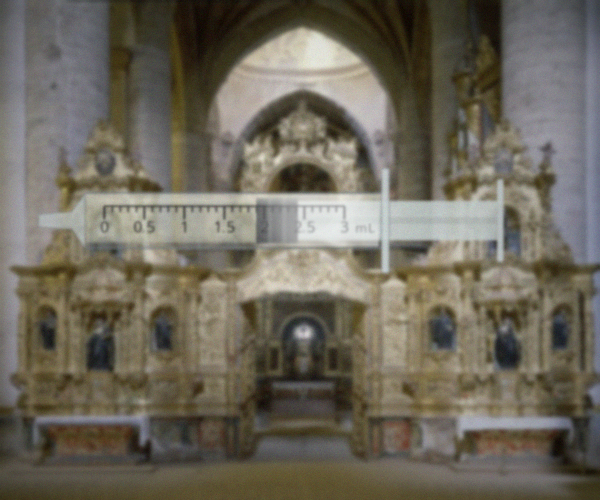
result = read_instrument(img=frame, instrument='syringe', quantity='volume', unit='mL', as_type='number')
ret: 1.9 mL
